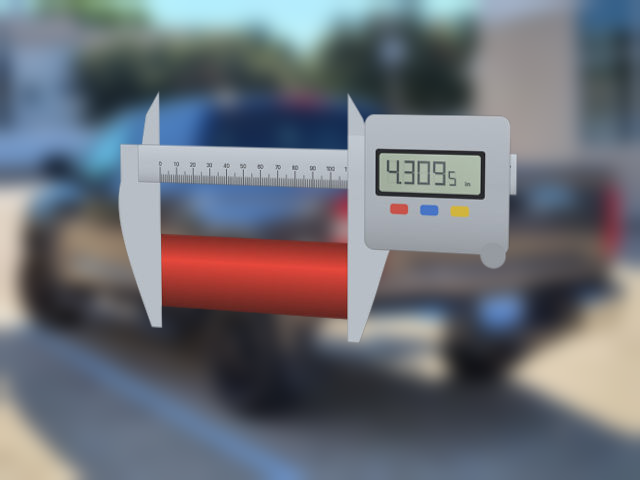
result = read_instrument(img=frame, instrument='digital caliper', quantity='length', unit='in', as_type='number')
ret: 4.3095 in
